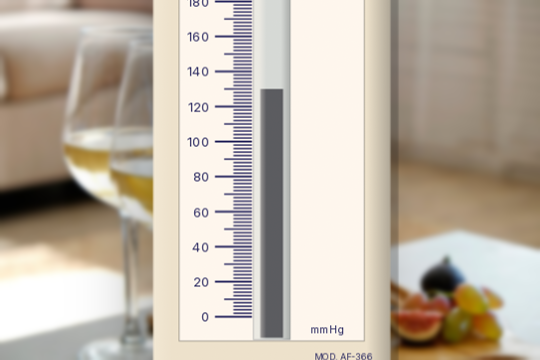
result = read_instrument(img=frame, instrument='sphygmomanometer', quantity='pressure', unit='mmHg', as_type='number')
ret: 130 mmHg
